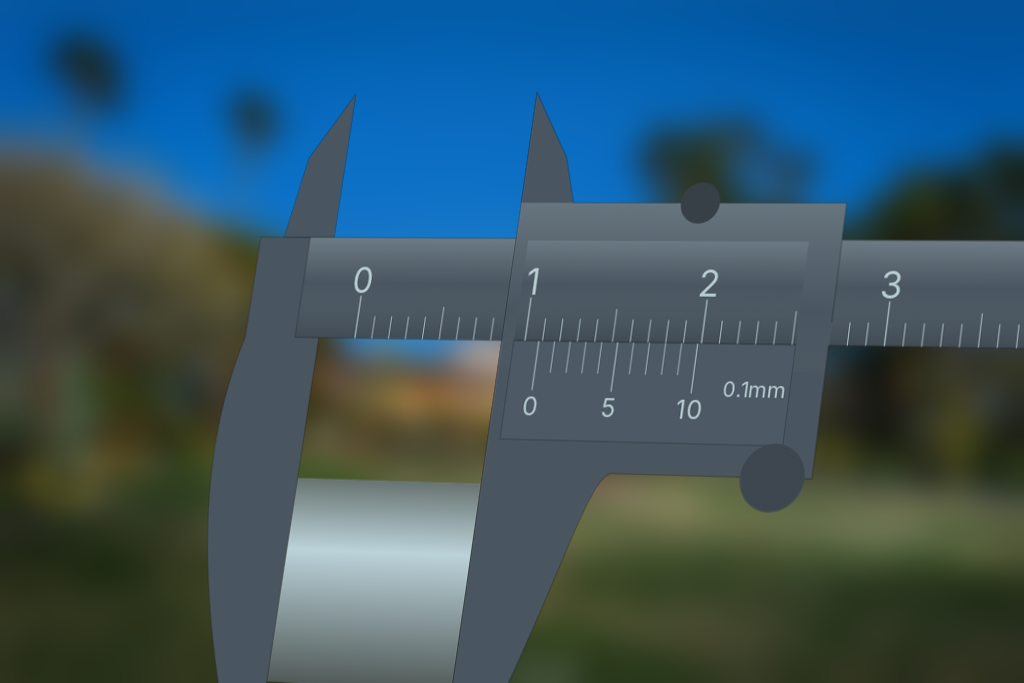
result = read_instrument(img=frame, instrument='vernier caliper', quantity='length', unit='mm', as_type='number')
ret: 10.8 mm
